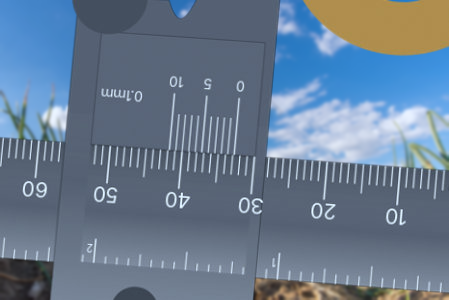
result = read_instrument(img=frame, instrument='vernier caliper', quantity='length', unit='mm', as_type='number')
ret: 32.8 mm
